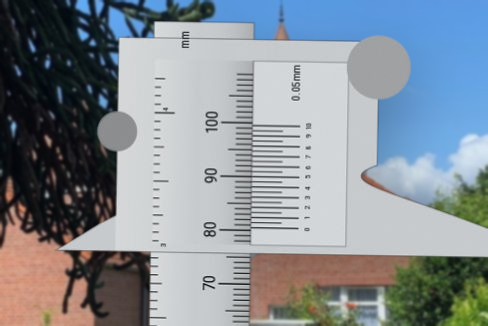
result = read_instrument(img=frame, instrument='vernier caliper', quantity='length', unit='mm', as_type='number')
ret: 80.5 mm
